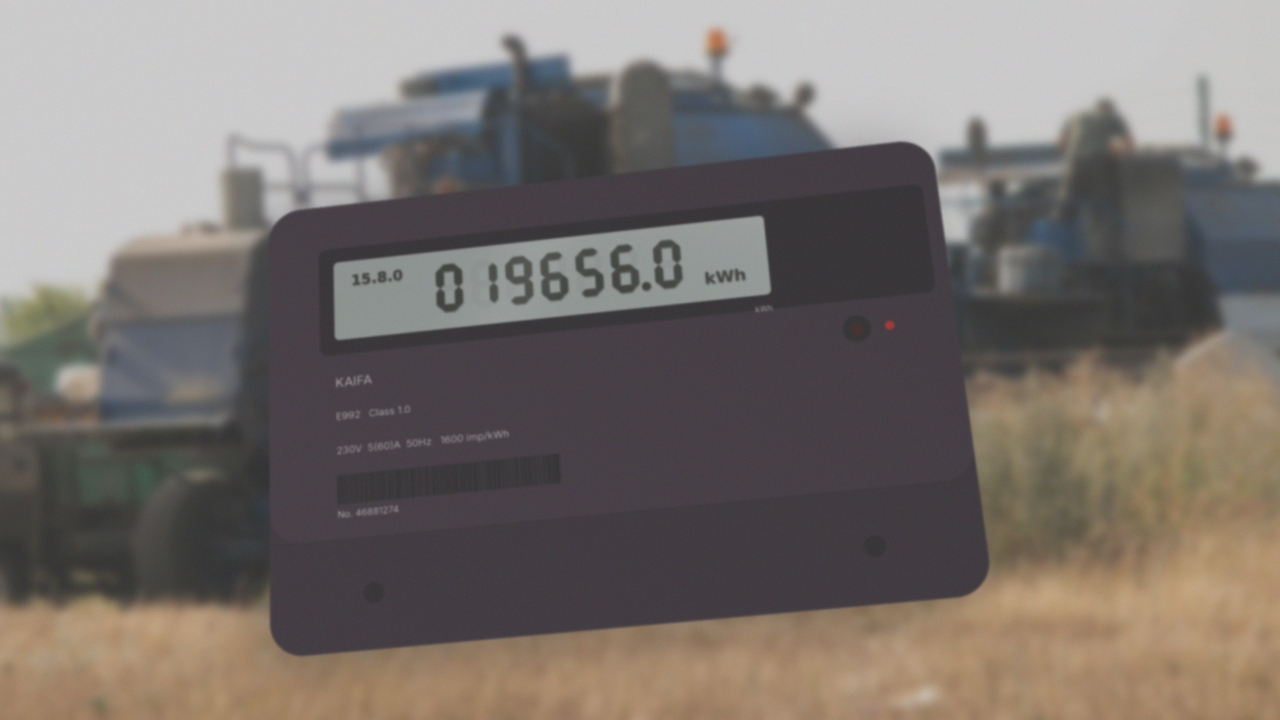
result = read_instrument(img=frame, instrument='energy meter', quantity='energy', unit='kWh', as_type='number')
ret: 19656.0 kWh
